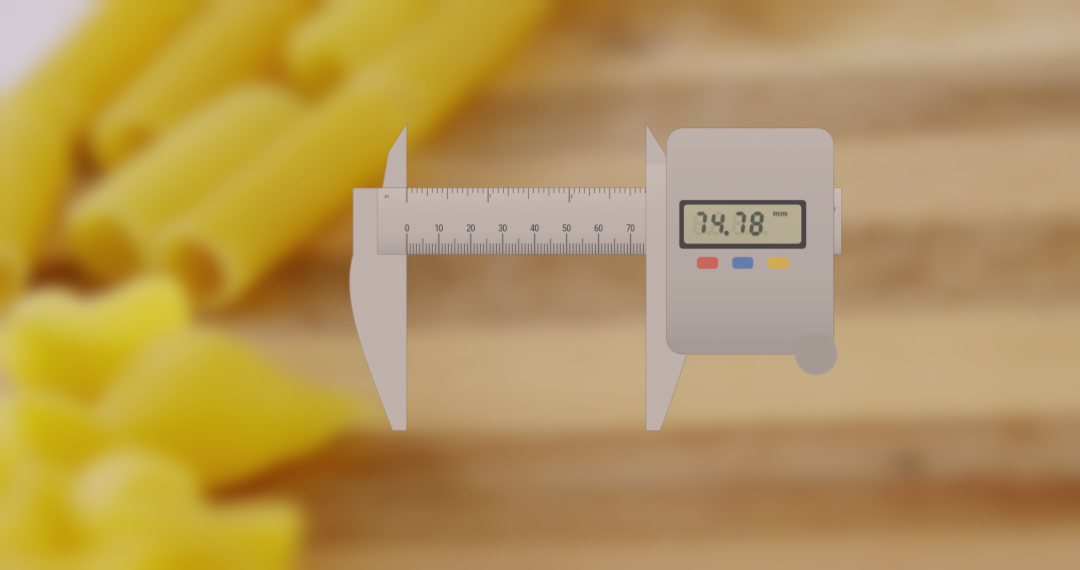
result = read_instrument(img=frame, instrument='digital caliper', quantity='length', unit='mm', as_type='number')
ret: 74.78 mm
